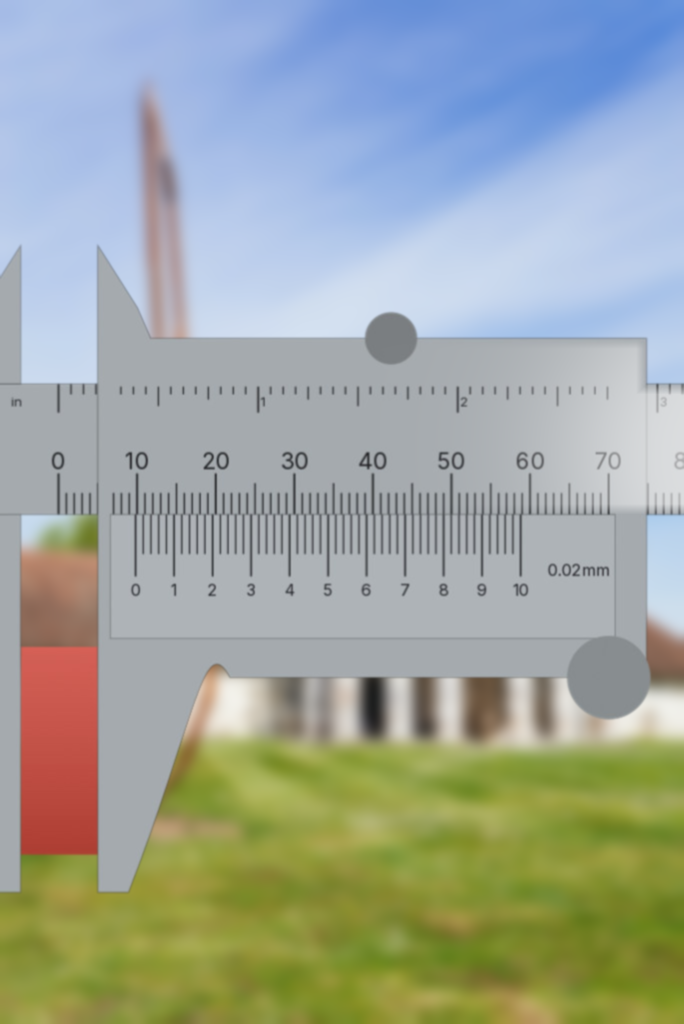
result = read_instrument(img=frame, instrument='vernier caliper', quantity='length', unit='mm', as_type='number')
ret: 9.8 mm
